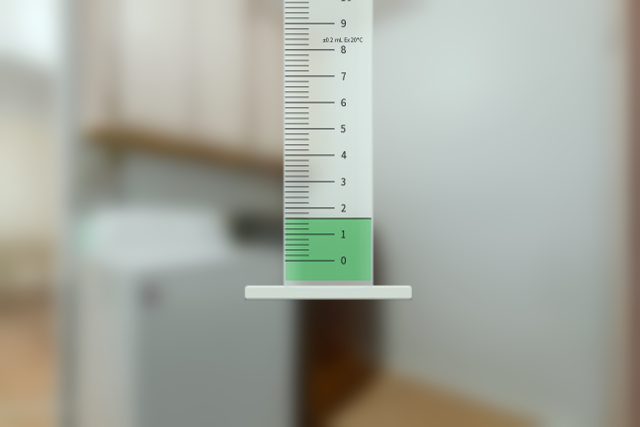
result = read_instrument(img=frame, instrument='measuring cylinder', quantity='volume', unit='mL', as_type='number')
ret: 1.6 mL
